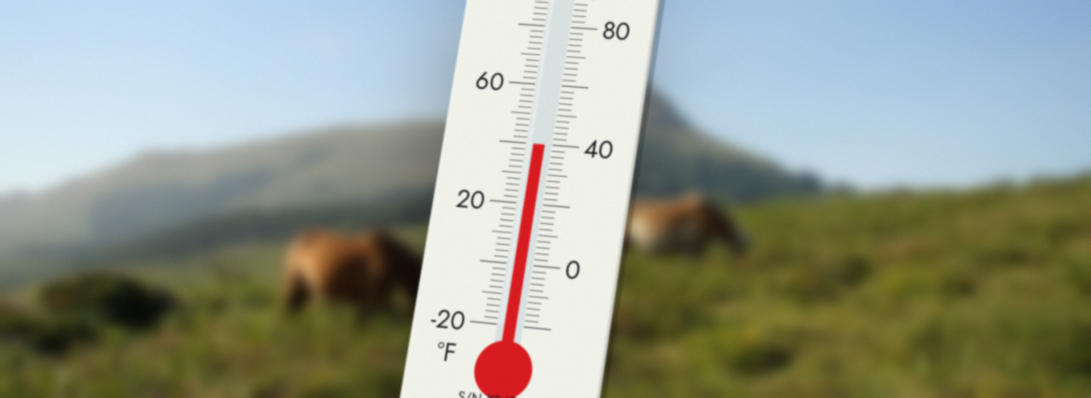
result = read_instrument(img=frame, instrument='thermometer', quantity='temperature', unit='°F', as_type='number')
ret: 40 °F
